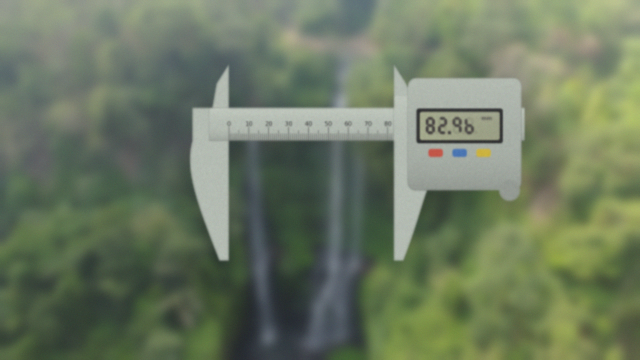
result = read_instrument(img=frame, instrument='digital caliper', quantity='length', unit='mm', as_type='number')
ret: 82.96 mm
